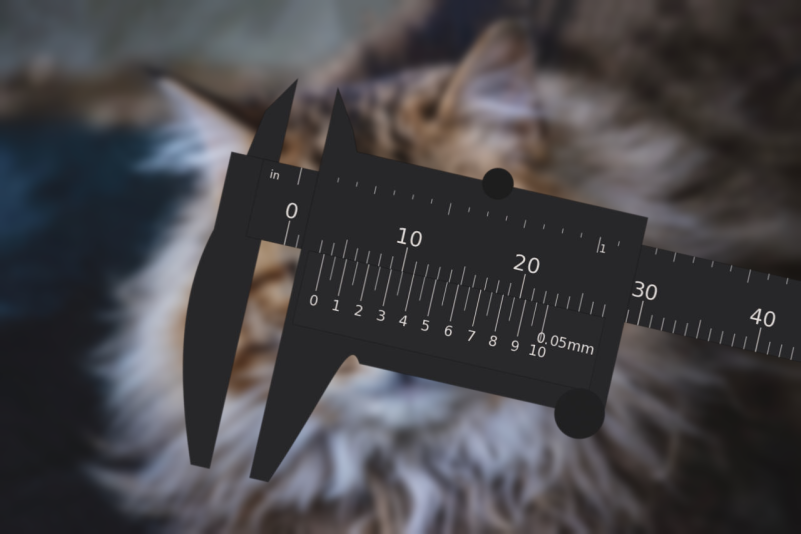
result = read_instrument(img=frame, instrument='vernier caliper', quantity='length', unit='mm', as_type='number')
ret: 3.4 mm
